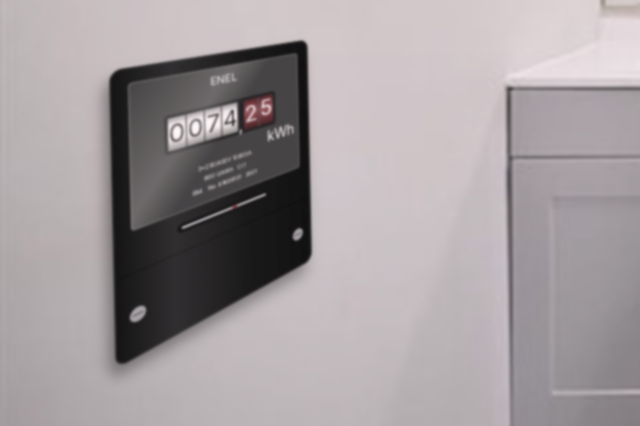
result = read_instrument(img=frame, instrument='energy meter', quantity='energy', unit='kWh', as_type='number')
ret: 74.25 kWh
